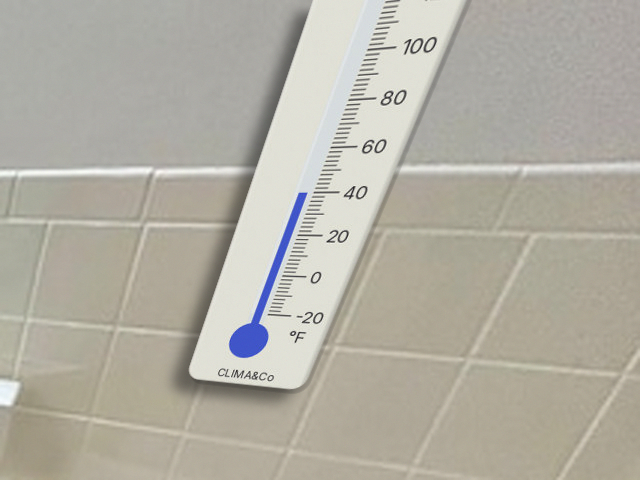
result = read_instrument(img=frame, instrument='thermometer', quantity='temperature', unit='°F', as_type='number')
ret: 40 °F
